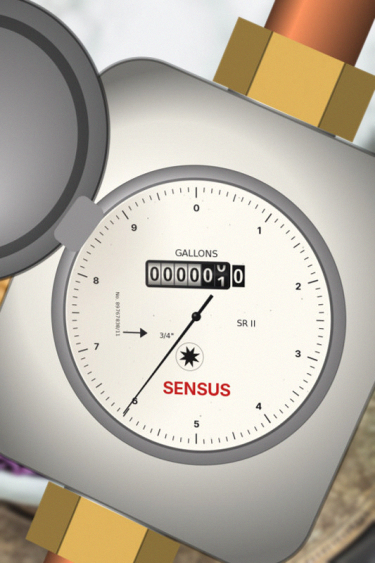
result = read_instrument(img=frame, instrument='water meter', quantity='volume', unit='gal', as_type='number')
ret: 6.0 gal
